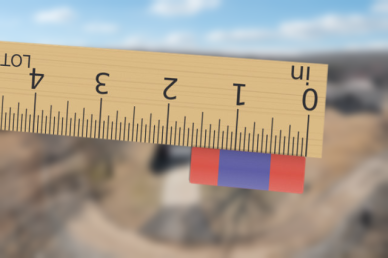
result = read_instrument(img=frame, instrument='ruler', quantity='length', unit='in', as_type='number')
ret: 1.625 in
